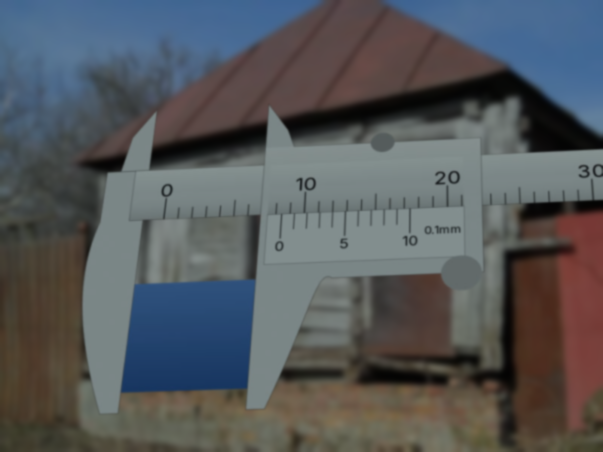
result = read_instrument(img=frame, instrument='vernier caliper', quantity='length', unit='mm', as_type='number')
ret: 8.4 mm
